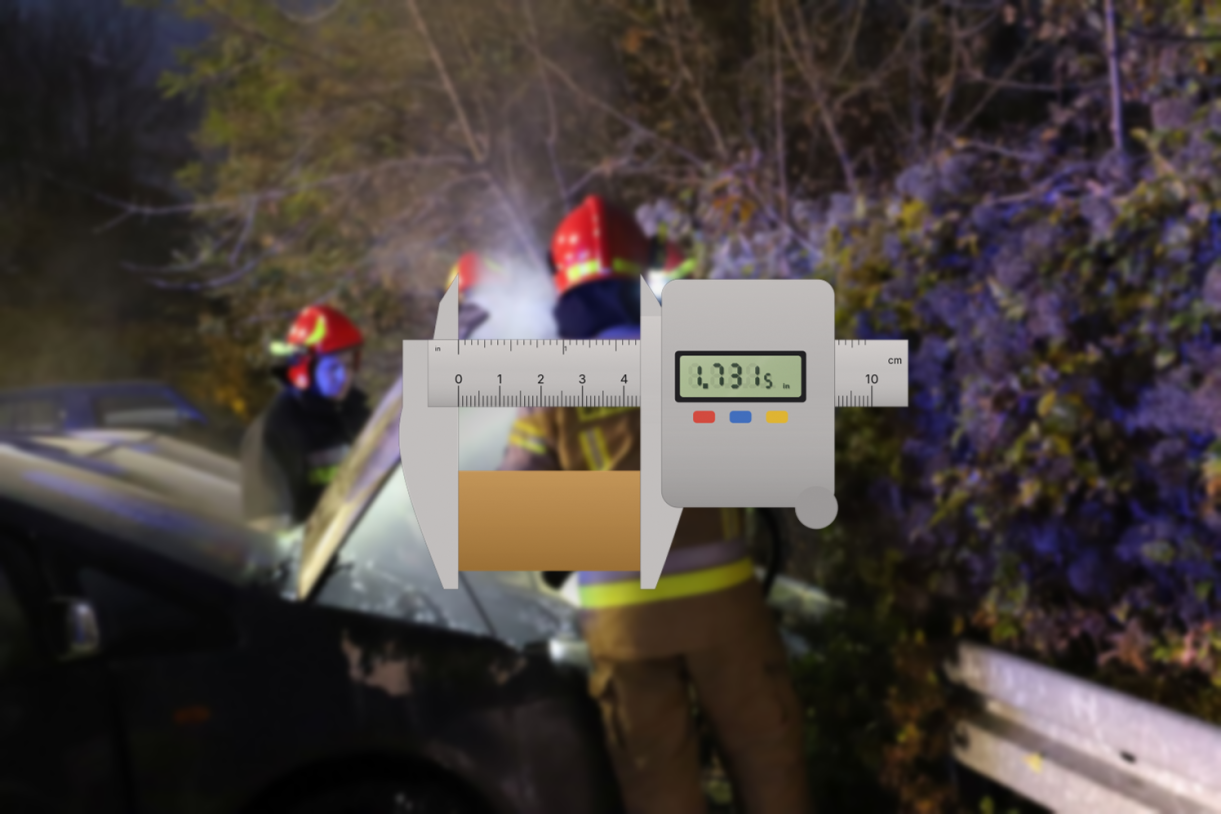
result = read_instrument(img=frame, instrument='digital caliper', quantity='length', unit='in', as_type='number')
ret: 1.7315 in
